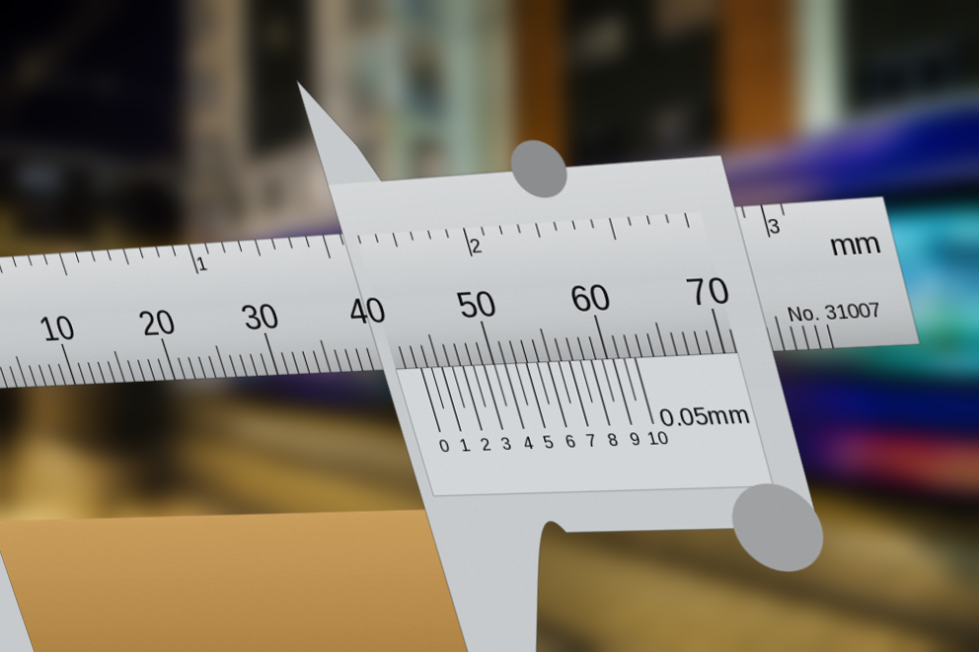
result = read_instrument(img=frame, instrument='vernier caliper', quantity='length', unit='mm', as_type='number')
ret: 43.4 mm
